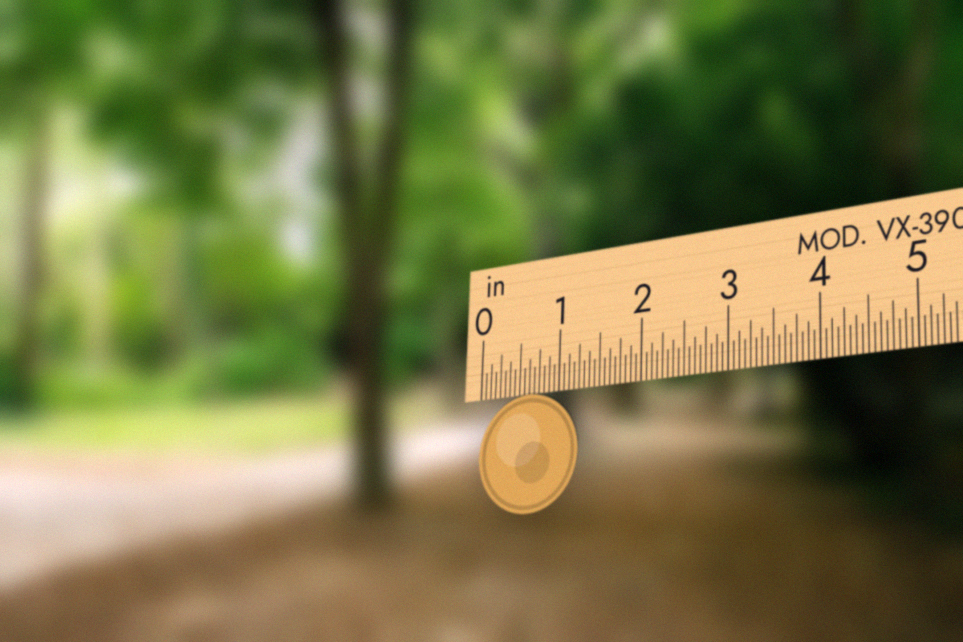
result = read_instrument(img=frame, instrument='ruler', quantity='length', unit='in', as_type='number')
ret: 1.25 in
